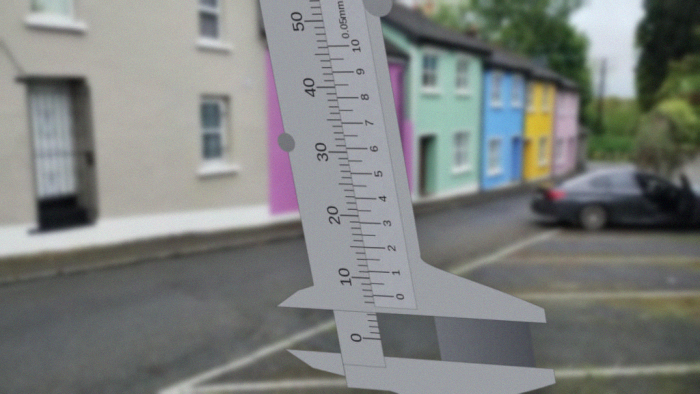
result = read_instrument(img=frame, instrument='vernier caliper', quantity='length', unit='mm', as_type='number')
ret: 7.2 mm
